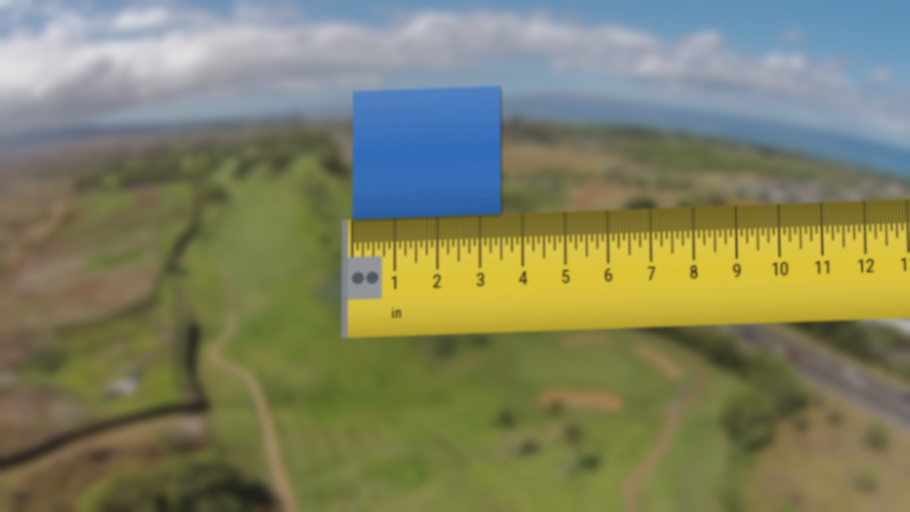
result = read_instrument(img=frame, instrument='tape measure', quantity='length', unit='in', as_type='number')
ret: 3.5 in
